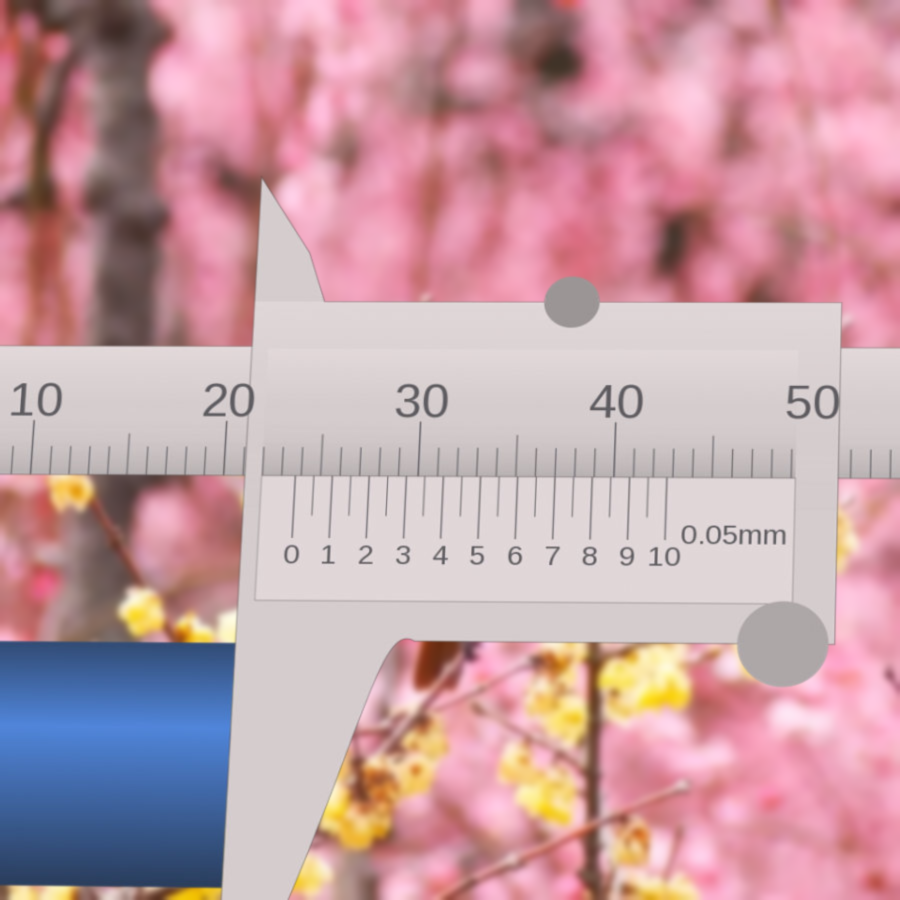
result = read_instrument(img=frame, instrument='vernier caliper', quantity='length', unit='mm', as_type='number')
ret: 23.7 mm
